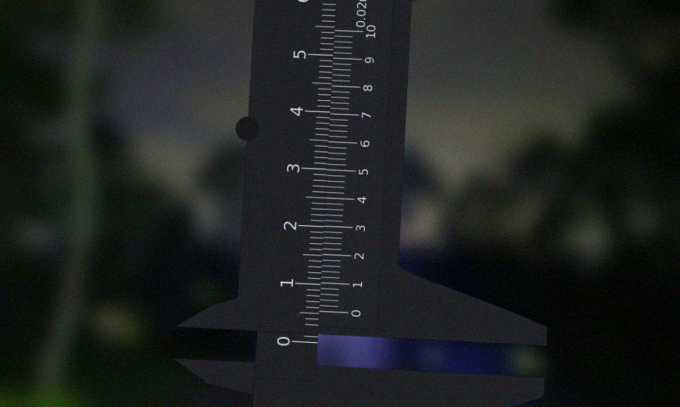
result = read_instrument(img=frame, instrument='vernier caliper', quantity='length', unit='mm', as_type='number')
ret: 5.4 mm
